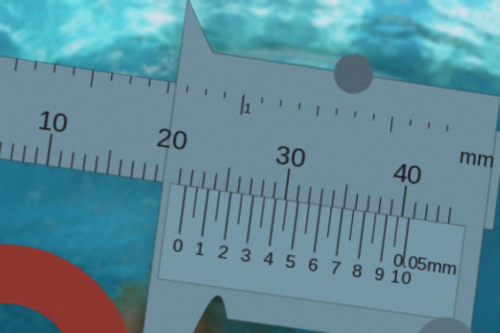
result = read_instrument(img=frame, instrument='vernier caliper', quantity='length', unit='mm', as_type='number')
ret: 21.6 mm
